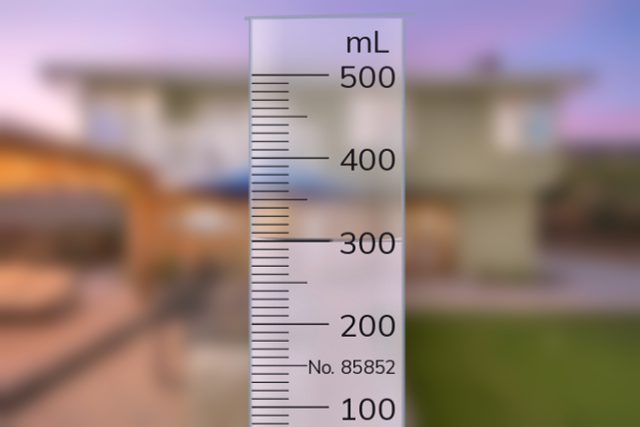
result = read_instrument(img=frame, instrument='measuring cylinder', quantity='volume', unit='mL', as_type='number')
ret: 300 mL
